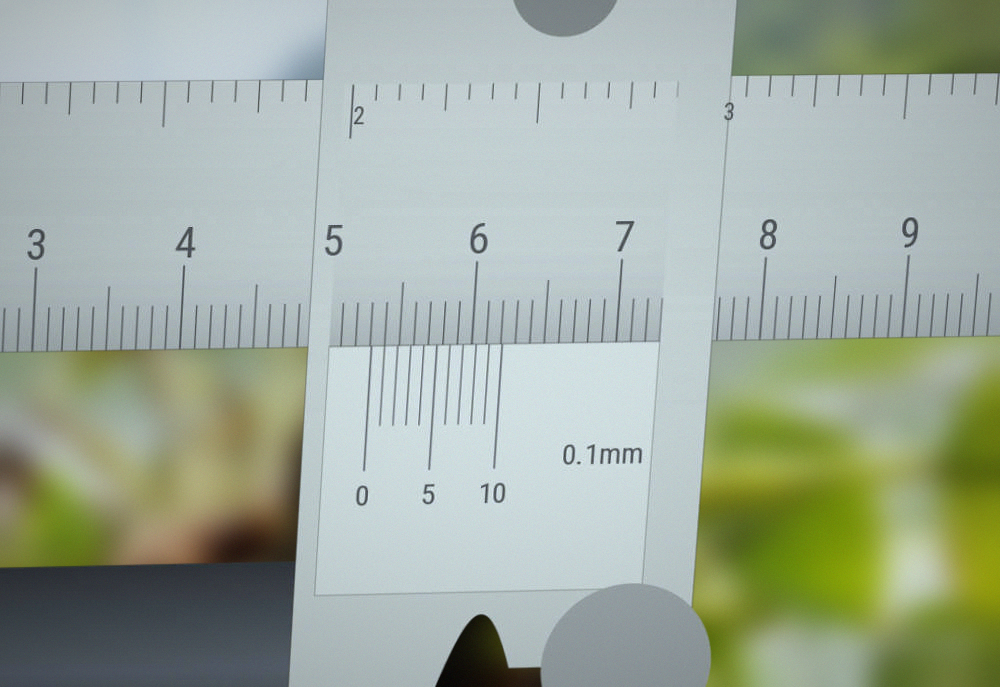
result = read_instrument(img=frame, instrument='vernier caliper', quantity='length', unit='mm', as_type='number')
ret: 53.1 mm
